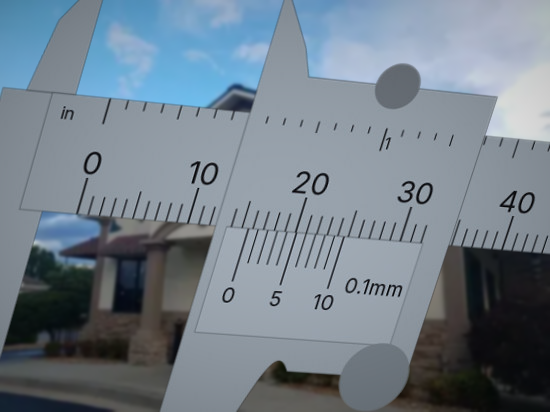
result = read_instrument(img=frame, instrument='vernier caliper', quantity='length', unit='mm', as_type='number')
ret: 15.6 mm
